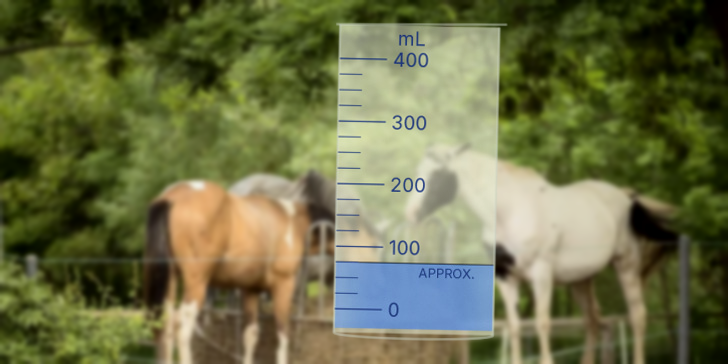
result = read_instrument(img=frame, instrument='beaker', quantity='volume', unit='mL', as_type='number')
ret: 75 mL
